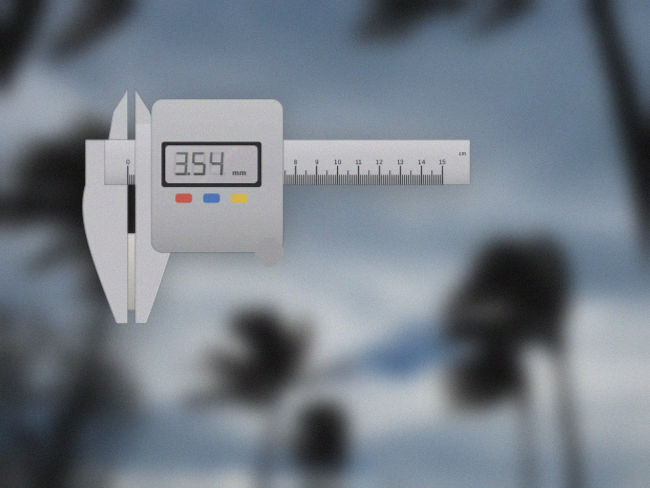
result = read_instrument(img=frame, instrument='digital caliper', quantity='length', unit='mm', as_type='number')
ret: 3.54 mm
